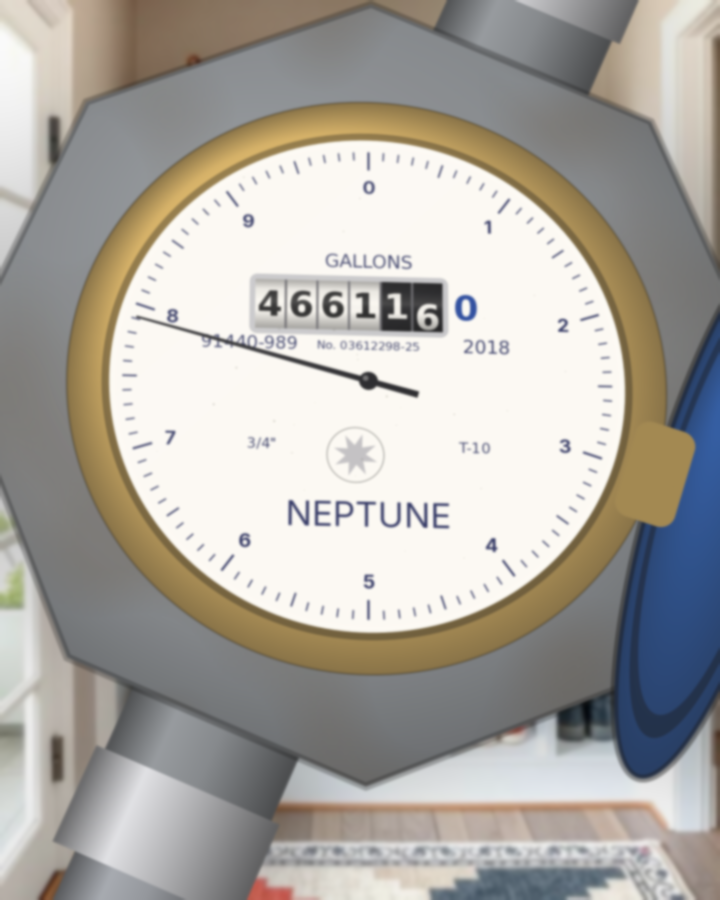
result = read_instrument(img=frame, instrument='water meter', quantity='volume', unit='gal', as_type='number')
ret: 4661157.9 gal
